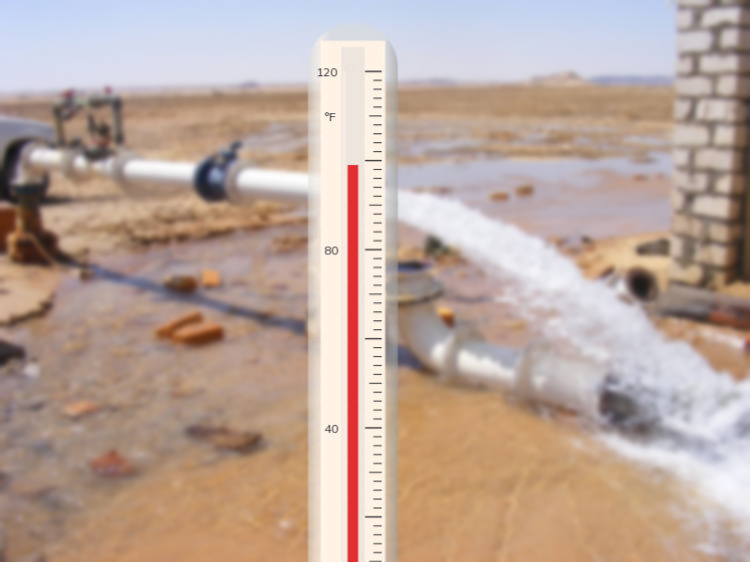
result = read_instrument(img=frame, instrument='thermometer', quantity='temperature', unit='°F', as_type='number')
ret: 99 °F
